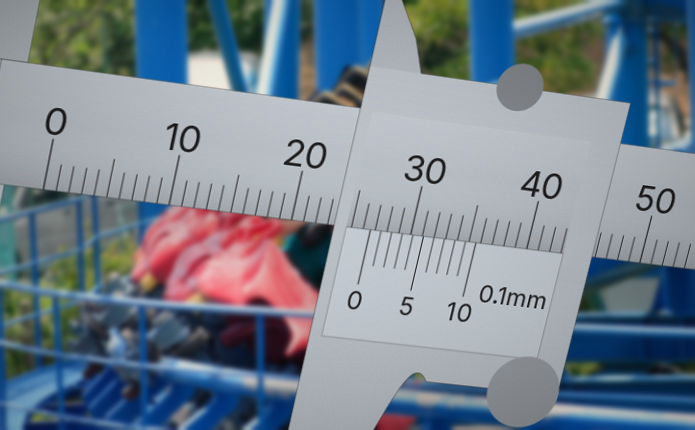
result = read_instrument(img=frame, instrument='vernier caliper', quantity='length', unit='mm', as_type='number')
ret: 26.6 mm
